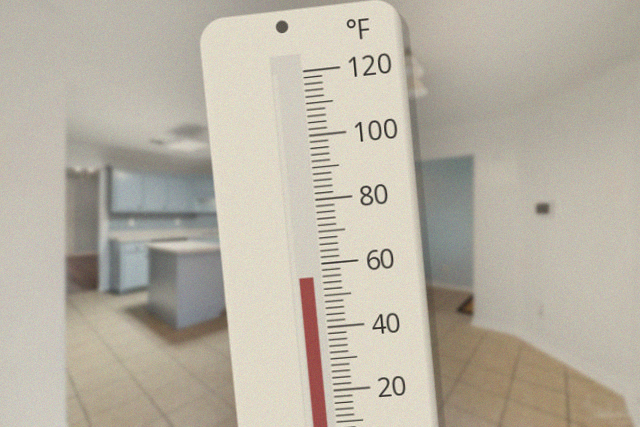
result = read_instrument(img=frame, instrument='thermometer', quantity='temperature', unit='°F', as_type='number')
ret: 56 °F
